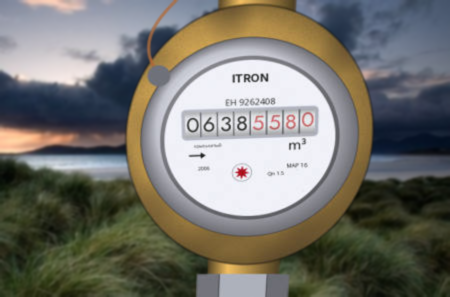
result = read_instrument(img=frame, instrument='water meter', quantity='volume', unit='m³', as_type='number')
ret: 638.5580 m³
